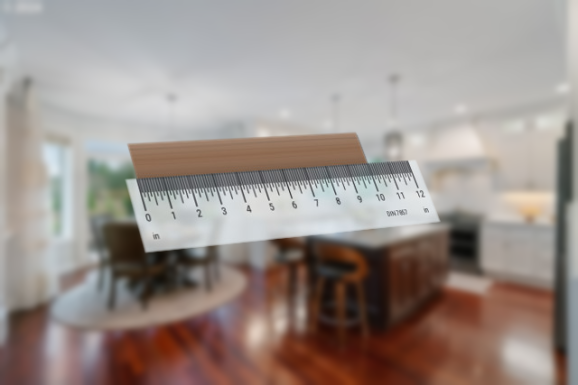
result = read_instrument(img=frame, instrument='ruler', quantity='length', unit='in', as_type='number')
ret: 10 in
